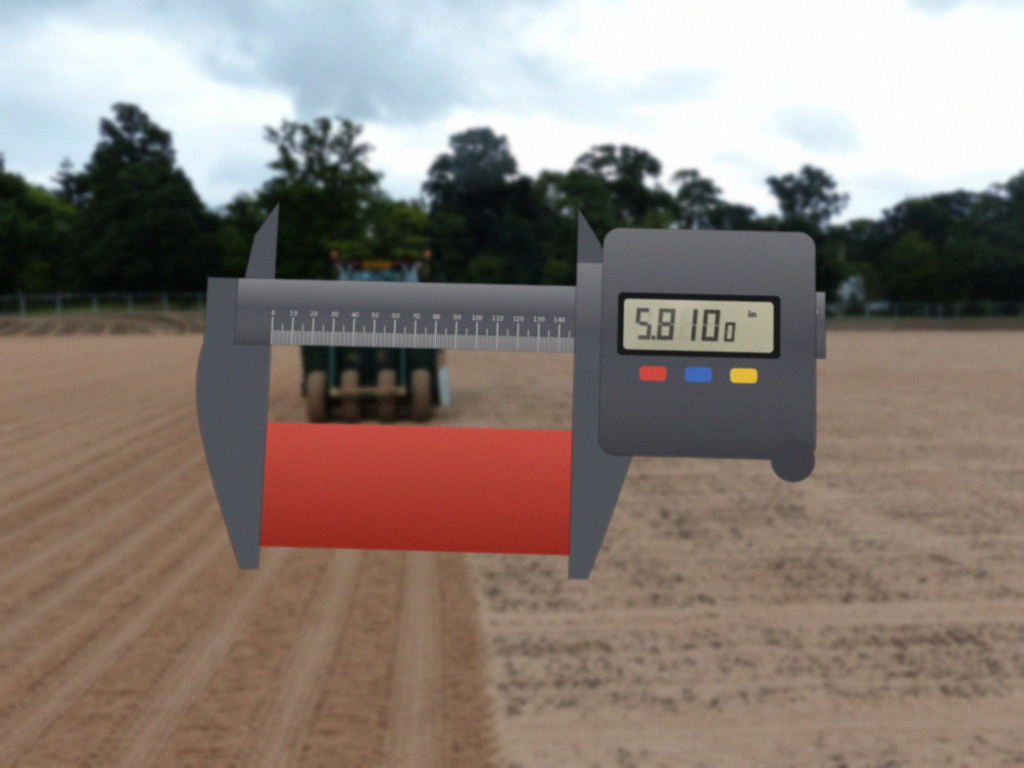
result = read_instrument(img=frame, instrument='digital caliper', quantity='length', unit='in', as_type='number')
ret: 5.8100 in
